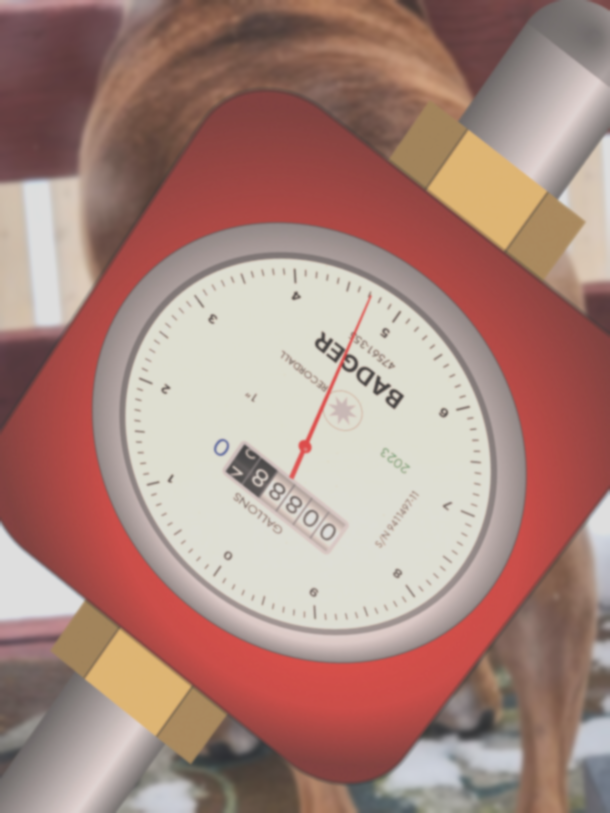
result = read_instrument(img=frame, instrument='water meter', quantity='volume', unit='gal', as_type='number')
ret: 88824.7 gal
